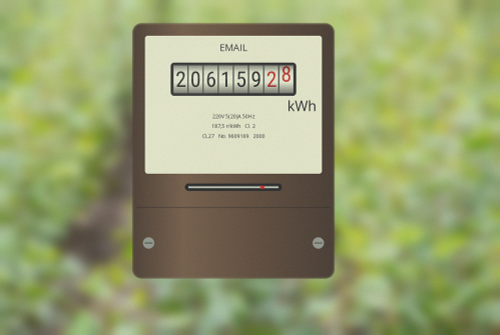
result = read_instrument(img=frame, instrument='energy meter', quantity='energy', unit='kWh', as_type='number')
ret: 206159.28 kWh
